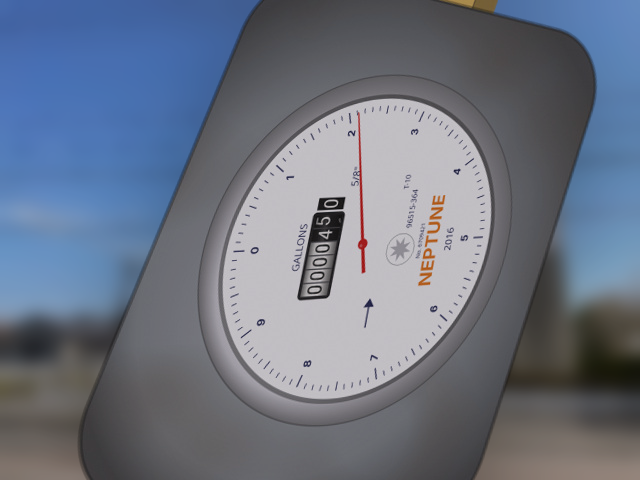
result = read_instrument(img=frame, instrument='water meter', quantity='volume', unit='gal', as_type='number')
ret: 452.1 gal
